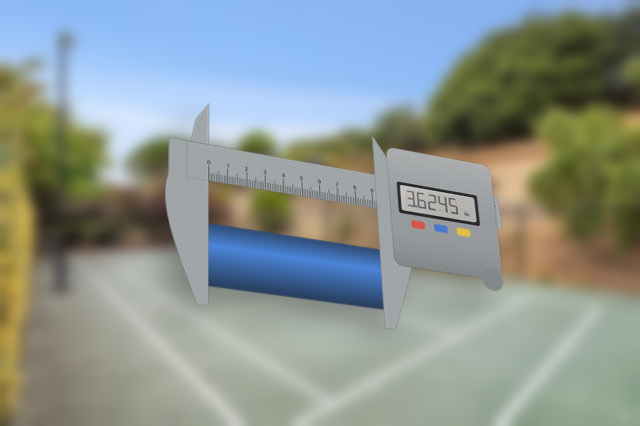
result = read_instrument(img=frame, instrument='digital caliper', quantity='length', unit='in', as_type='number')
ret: 3.6245 in
